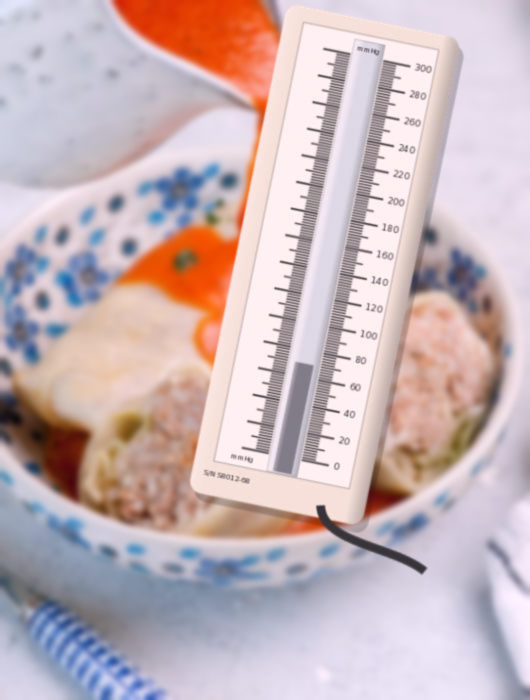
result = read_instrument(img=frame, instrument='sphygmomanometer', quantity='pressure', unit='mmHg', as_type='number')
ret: 70 mmHg
